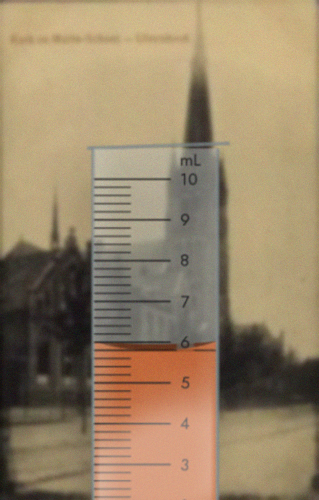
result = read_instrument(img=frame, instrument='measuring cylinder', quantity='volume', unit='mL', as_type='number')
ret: 5.8 mL
